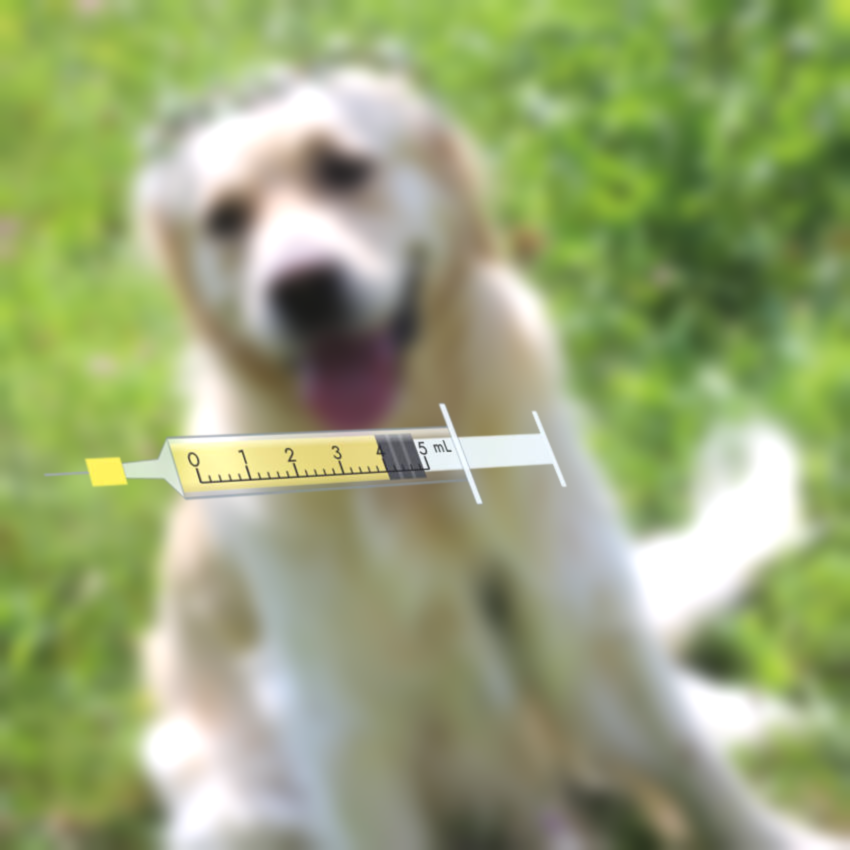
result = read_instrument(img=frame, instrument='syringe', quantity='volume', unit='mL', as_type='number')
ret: 4 mL
